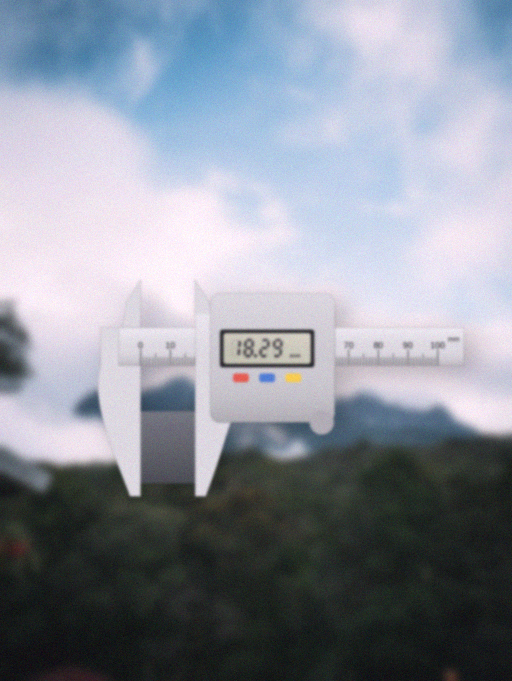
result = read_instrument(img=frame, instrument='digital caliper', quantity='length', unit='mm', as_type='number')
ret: 18.29 mm
